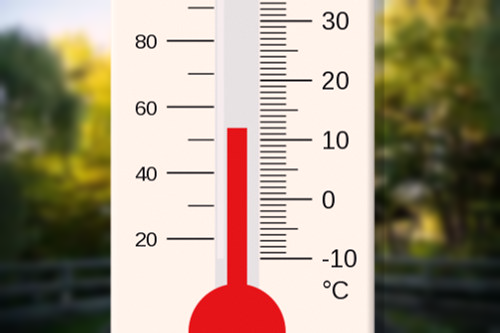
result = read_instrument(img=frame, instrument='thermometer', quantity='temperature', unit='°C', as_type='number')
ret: 12 °C
